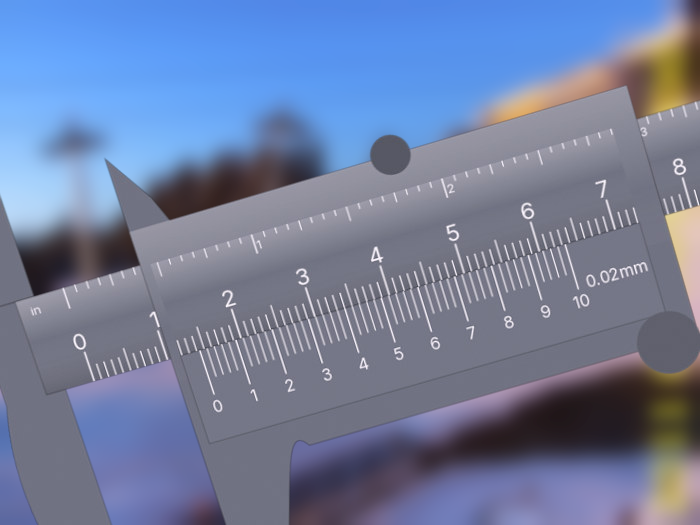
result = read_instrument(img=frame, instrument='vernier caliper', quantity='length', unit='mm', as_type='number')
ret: 14.4 mm
